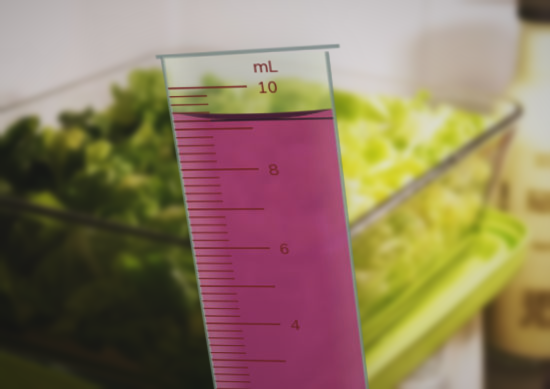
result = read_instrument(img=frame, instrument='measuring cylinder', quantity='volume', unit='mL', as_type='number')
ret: 9.2 mL
